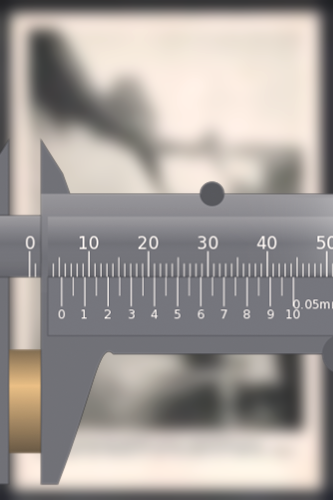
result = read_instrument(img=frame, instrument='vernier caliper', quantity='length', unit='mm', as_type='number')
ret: 5.4 mm
